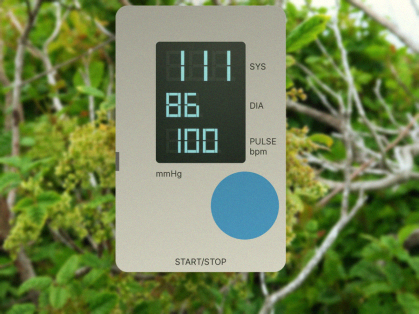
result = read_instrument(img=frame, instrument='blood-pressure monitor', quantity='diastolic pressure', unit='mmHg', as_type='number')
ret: 86 mmHg
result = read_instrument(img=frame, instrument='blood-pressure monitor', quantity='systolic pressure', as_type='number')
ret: 111 mmHg
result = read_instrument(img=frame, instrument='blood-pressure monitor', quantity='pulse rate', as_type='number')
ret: 100 bpm
